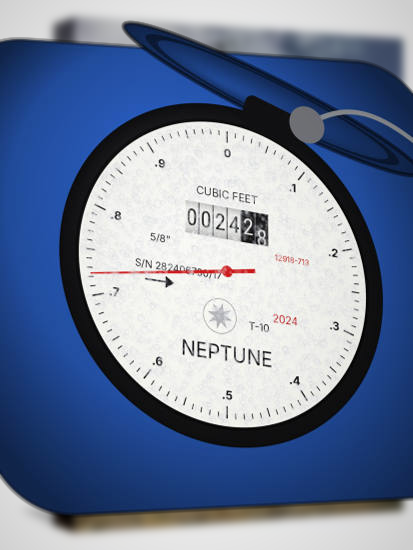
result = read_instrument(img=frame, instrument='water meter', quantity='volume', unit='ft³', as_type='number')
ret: 2427.72 ft³
